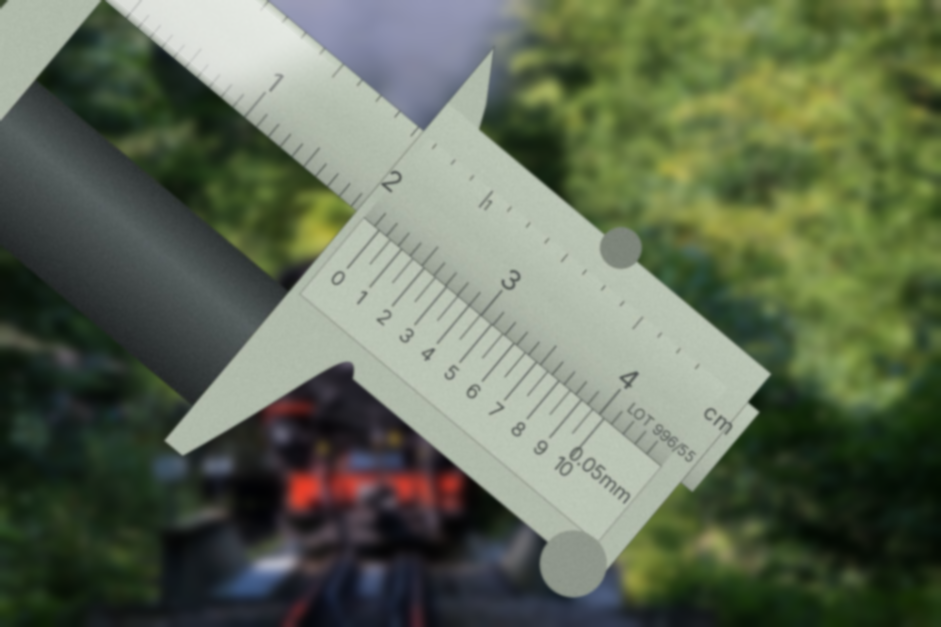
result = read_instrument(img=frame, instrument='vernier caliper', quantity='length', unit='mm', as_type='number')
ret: 21.4 mm
